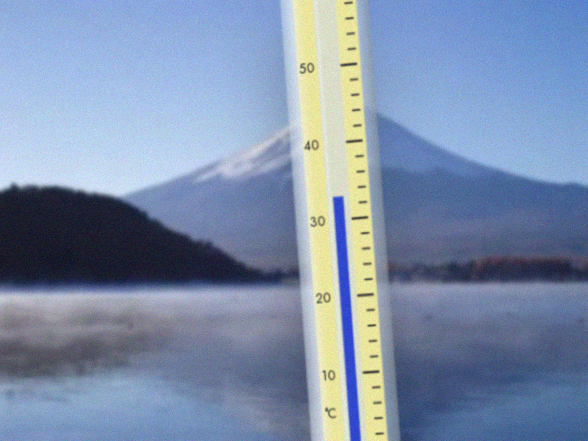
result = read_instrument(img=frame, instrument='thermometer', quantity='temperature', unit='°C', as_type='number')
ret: 33 °C
